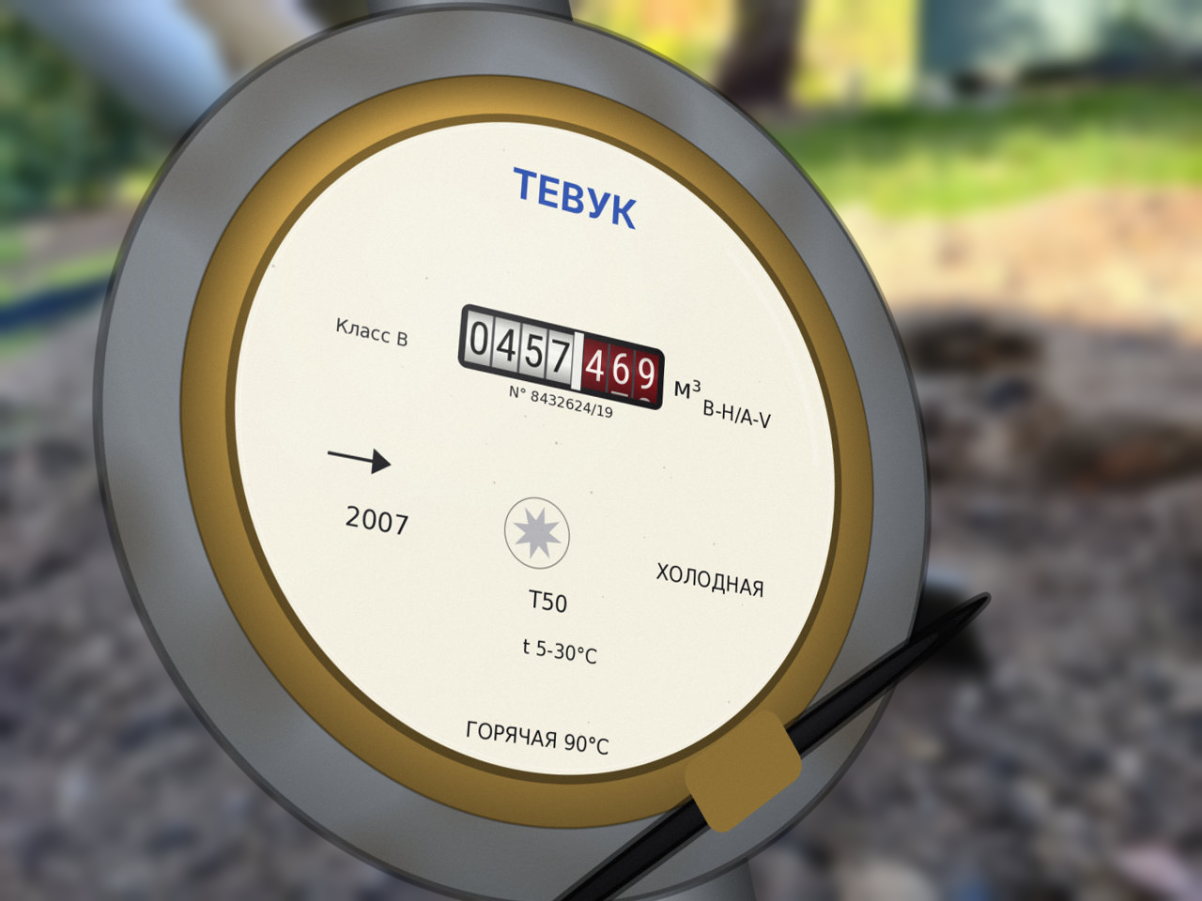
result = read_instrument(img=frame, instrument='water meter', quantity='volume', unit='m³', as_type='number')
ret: 457.469 m³
